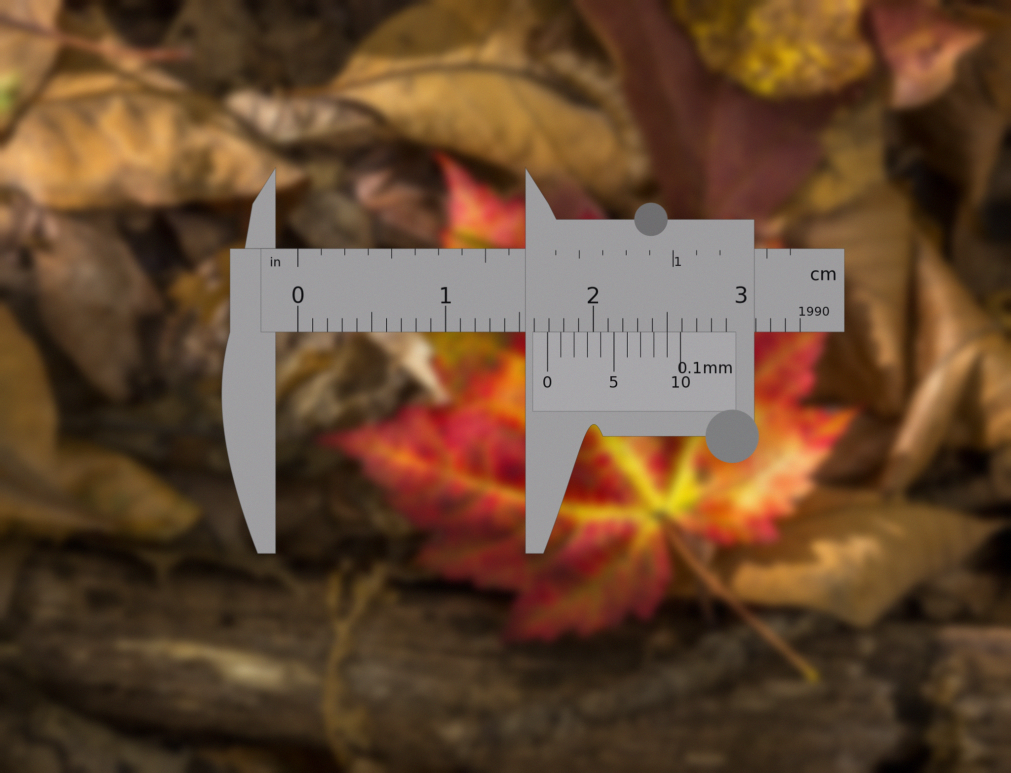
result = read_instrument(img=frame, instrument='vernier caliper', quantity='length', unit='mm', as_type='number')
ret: 16.9 mm
